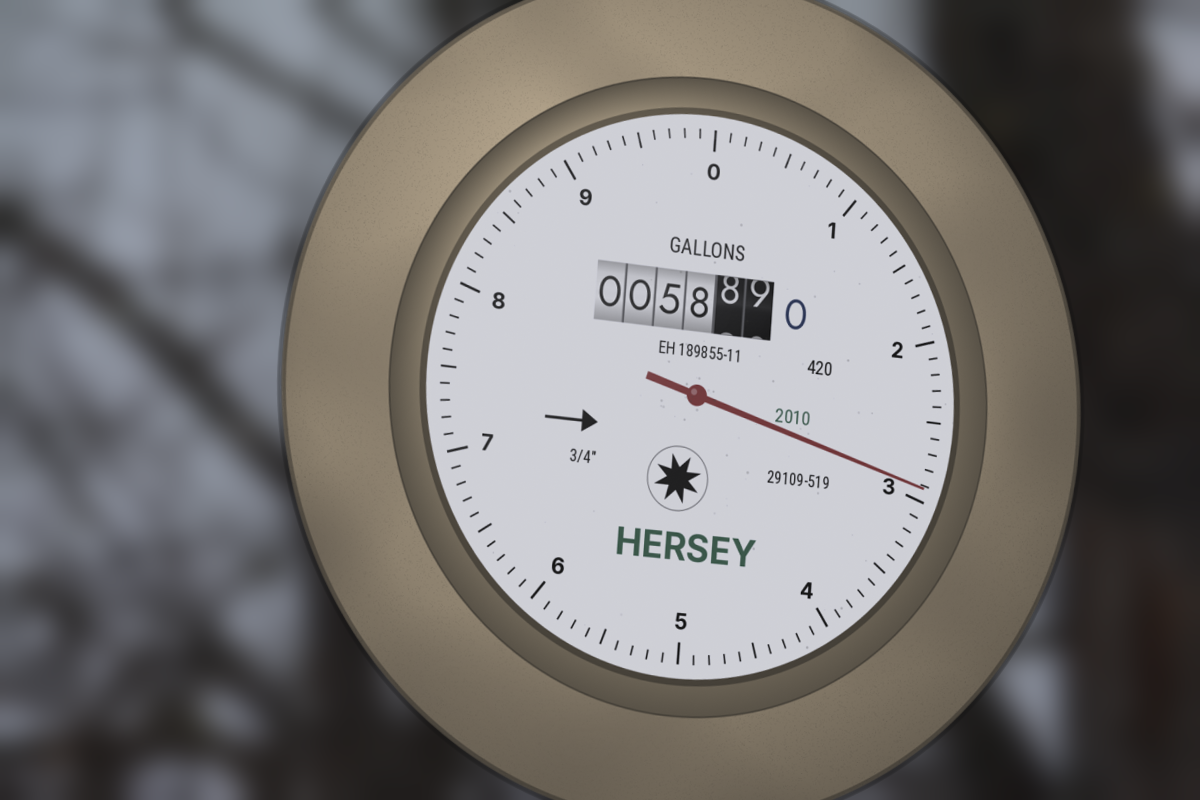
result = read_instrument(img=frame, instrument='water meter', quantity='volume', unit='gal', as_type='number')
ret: 58892.9 gal
